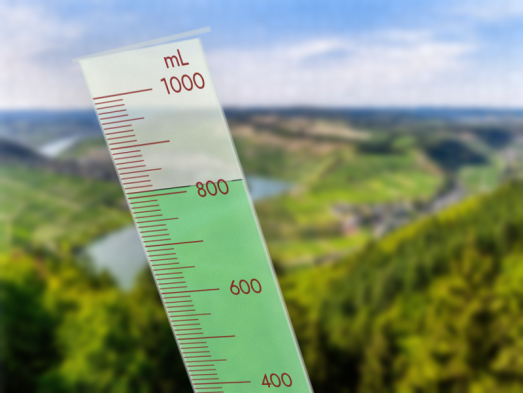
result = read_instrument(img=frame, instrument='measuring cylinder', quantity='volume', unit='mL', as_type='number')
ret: 810 mL
